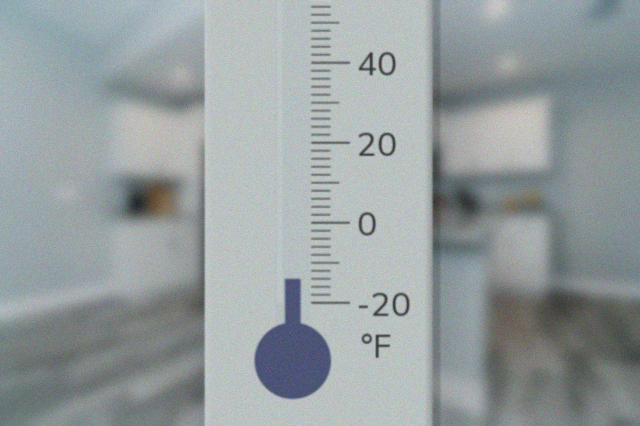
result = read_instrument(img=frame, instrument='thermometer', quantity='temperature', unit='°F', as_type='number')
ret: -14 °F
